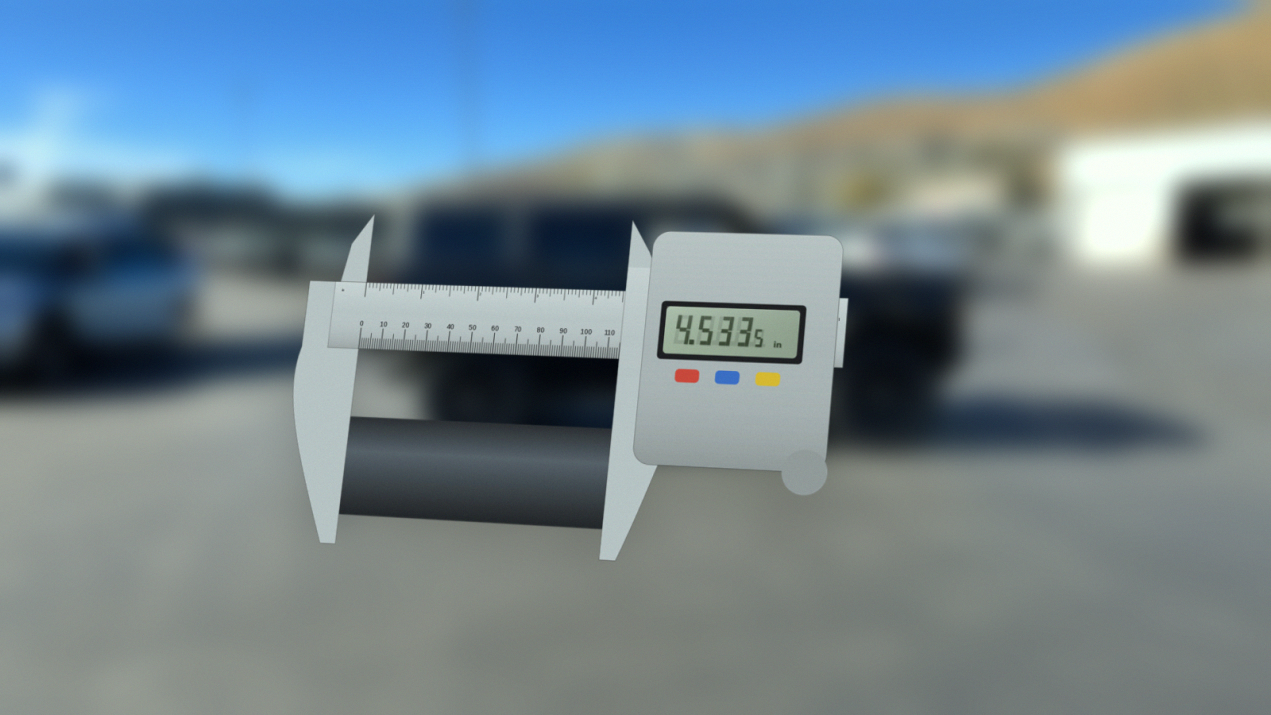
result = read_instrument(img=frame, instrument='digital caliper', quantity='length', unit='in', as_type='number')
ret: 4.5335 in
